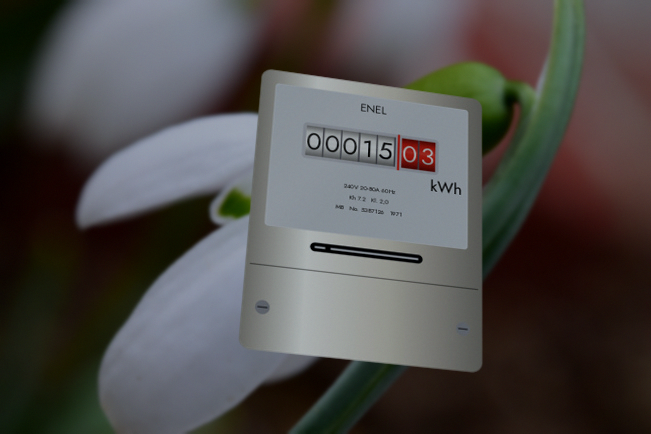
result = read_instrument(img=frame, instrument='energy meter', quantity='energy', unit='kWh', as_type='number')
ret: 15.03 kWh
